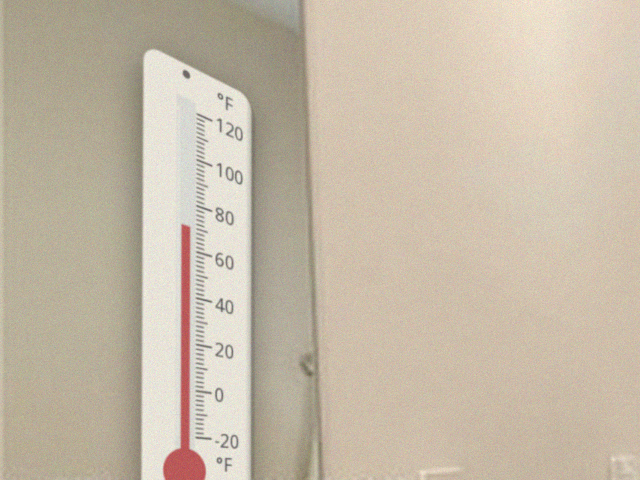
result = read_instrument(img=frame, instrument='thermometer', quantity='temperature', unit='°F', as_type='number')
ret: 70 °F
